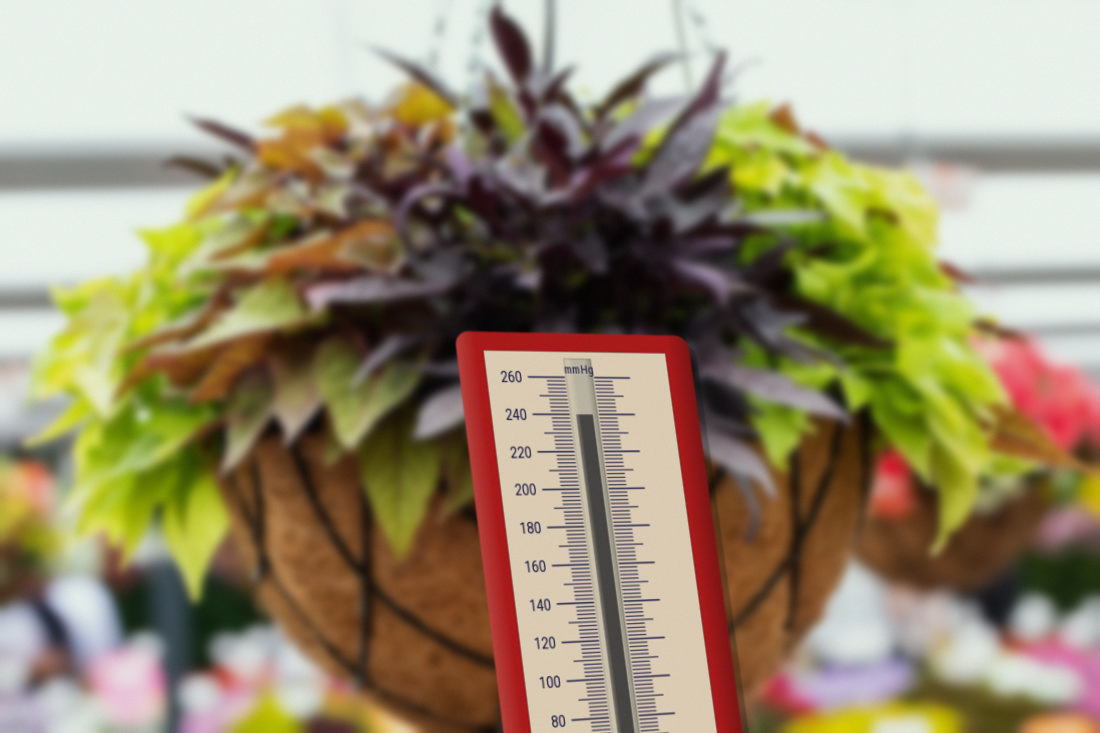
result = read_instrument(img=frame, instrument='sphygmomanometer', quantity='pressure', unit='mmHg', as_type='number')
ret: 240 mmHg
